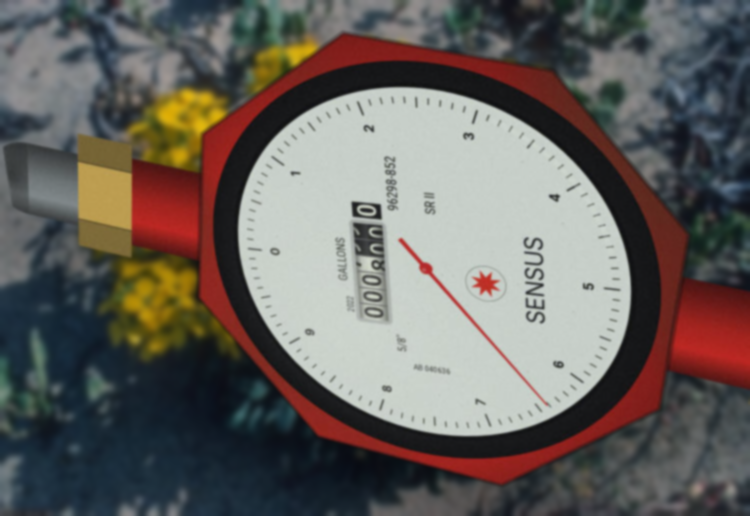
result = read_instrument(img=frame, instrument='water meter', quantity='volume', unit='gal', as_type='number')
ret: 7996.4 gal
